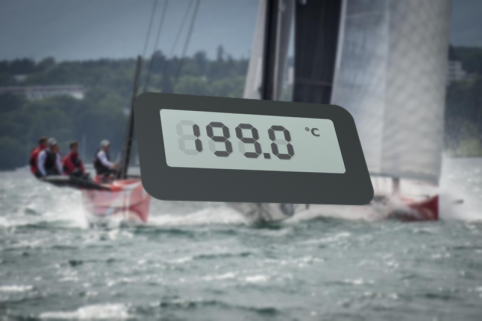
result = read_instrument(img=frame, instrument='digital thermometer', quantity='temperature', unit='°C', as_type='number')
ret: 199.0 °C
